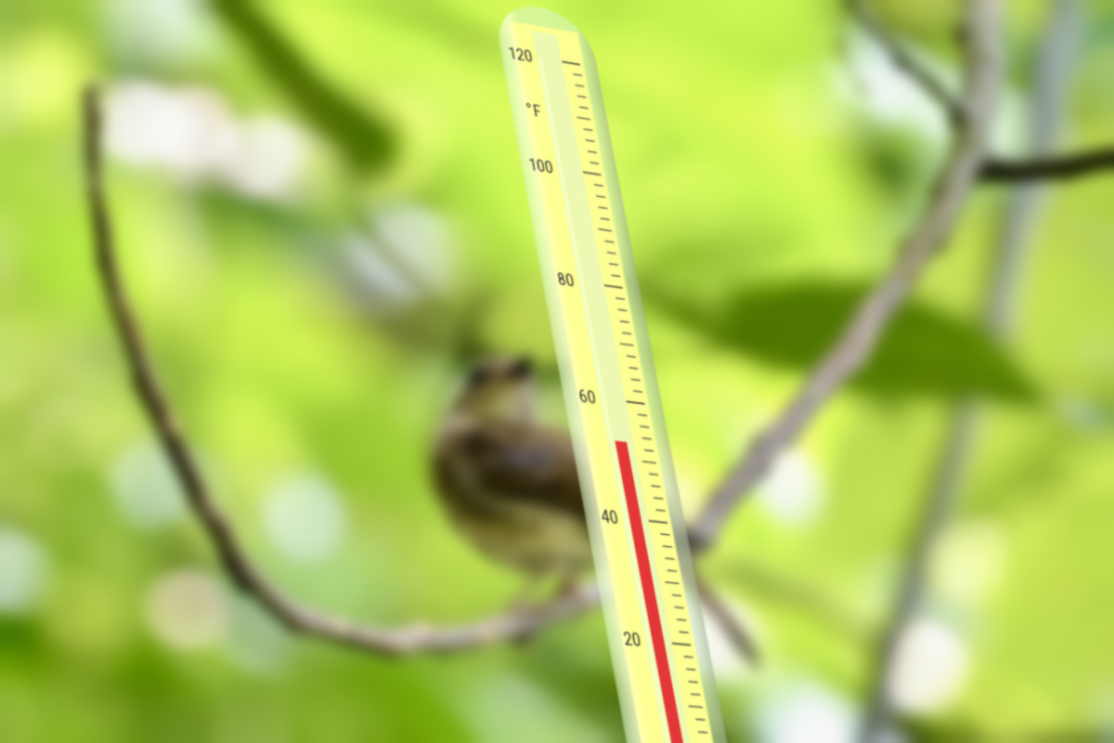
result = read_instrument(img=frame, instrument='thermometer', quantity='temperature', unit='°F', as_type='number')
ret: 53 °F
